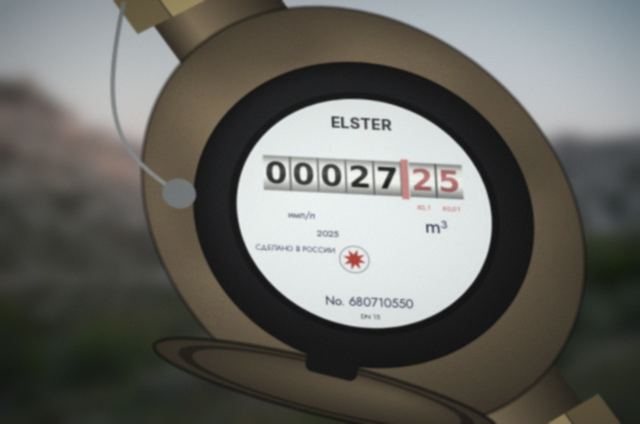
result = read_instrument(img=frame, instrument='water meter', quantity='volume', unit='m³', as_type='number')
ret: 27.25 m³
